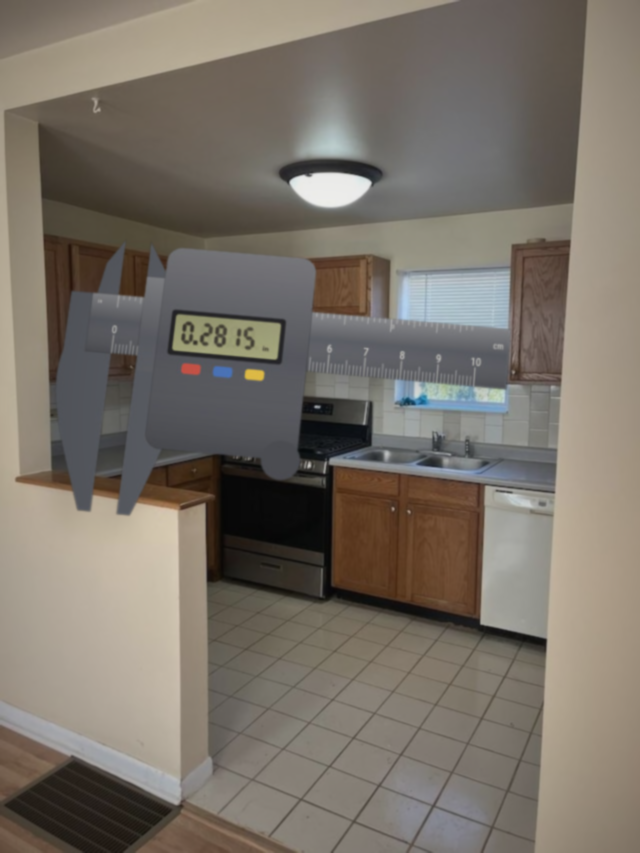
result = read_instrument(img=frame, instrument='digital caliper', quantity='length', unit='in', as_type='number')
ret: 0.2815 in
